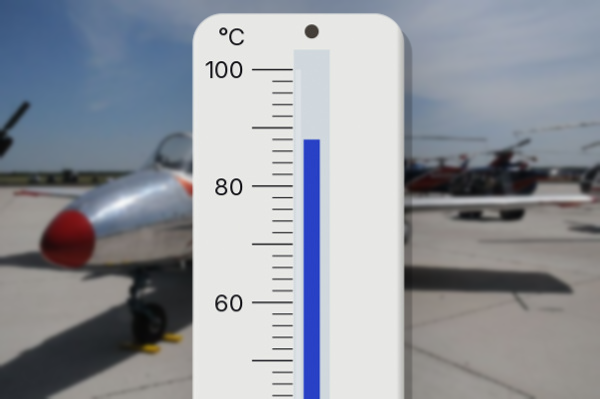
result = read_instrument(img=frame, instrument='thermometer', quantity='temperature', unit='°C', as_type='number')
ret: 88 °C
